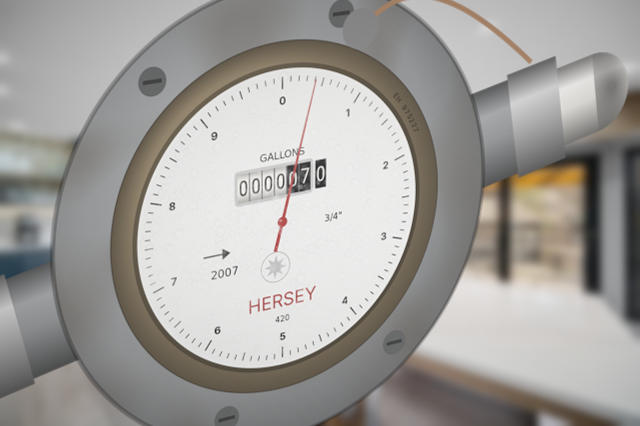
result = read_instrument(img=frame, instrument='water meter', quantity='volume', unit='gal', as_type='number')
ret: 70.4 gal
